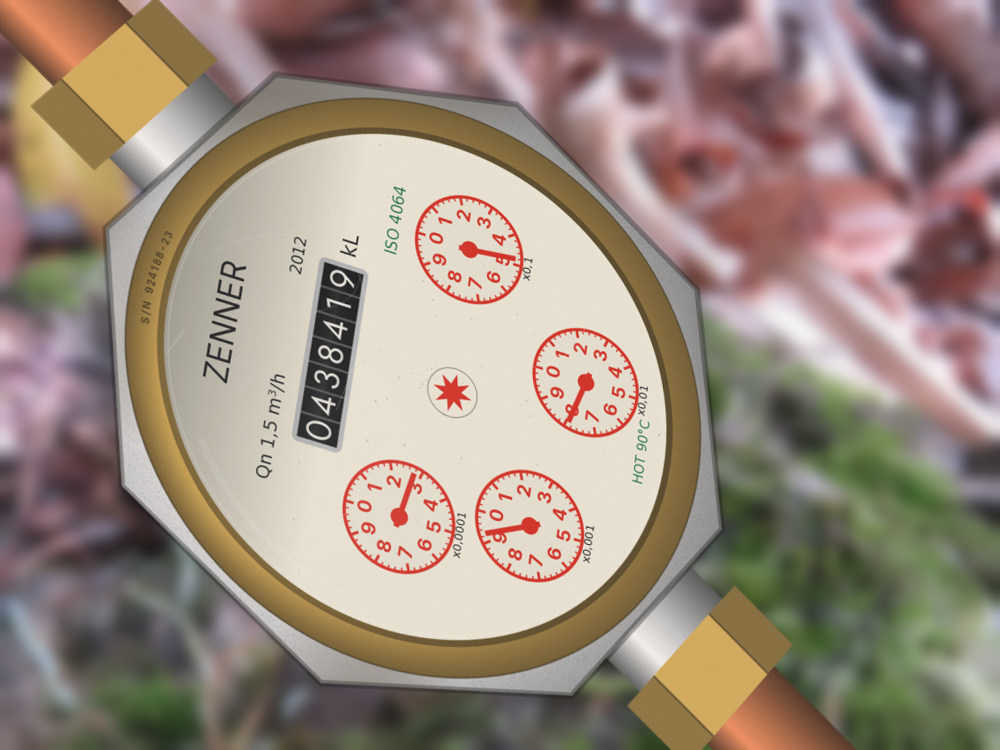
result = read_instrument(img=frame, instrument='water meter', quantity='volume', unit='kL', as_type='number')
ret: 438419.4792 kL
